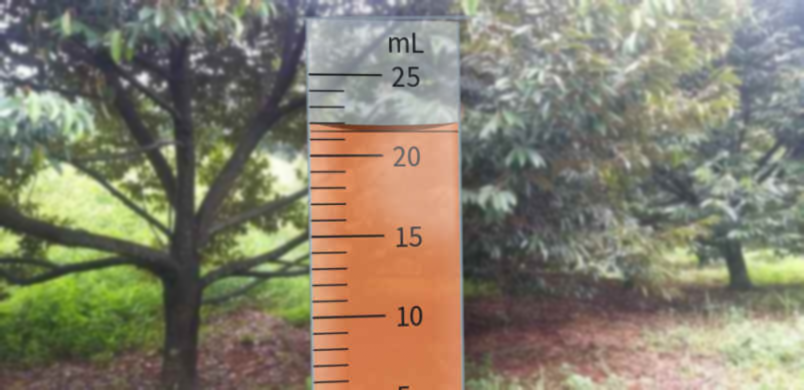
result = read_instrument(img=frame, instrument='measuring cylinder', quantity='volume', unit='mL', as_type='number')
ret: 21.5 mL
